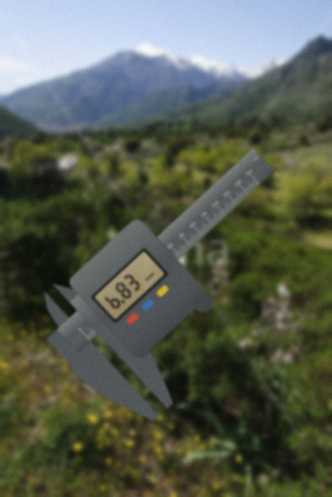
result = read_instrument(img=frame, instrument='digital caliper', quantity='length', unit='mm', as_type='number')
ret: 6.83 mm
